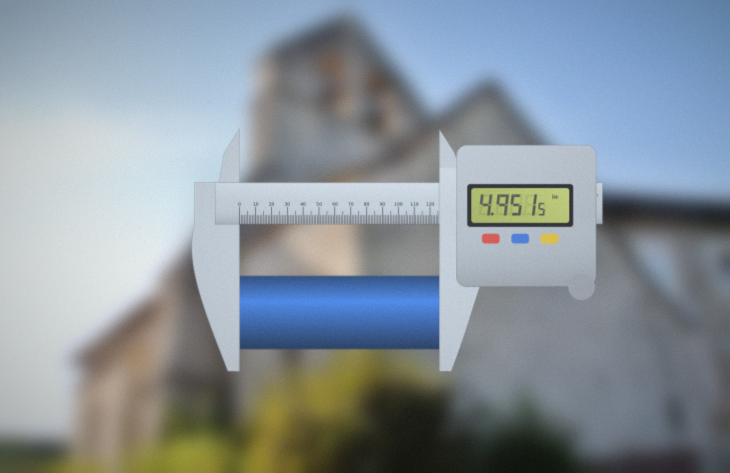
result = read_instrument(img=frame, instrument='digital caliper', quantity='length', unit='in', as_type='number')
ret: 4.9515 in
